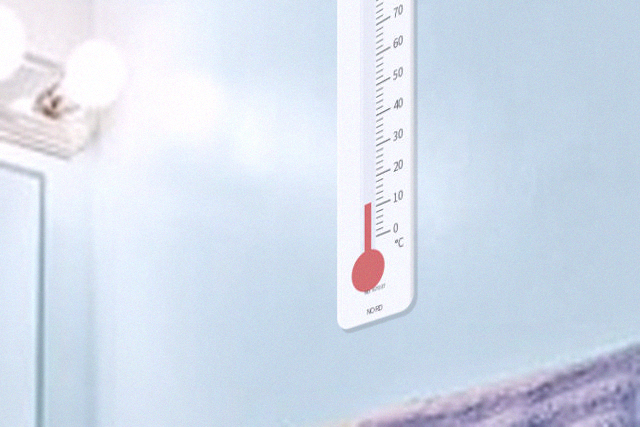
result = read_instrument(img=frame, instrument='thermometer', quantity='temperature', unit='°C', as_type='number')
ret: 12 °C
